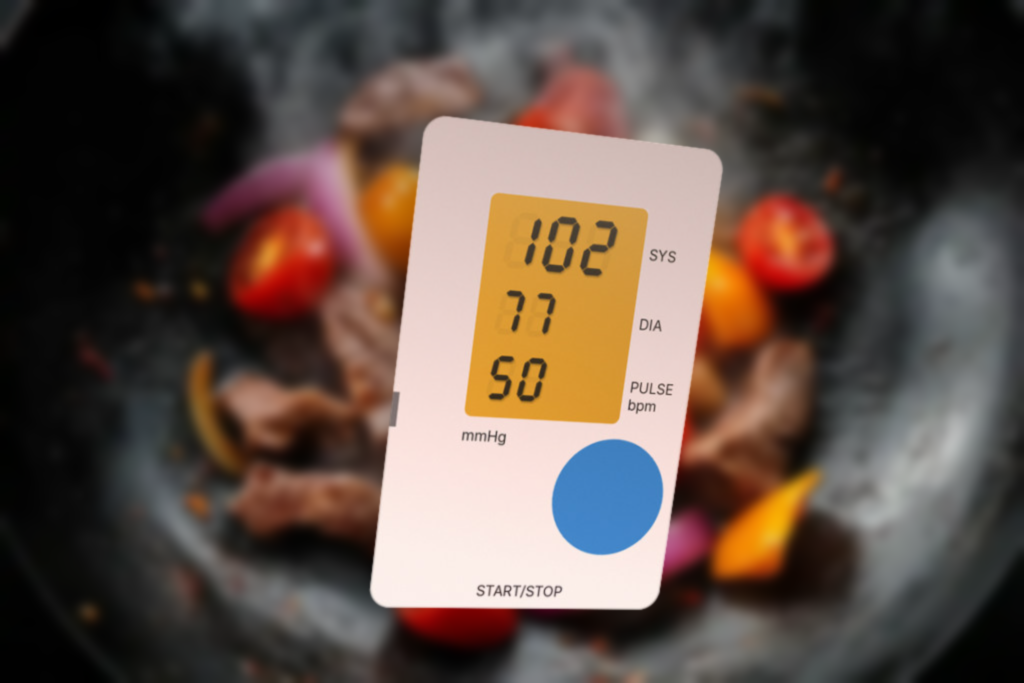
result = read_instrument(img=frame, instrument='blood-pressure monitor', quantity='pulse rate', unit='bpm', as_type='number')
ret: 50 bpm
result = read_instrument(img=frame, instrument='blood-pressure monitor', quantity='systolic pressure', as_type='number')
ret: 102 mmHg
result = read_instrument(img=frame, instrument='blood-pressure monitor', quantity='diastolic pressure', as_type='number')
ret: 77 mmHg
